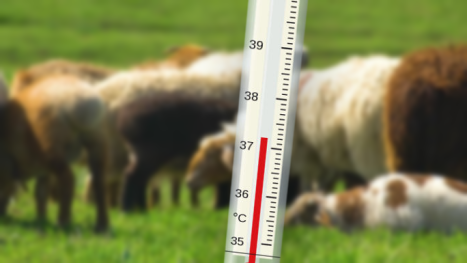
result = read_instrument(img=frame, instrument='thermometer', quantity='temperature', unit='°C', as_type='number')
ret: 37.2 °C
